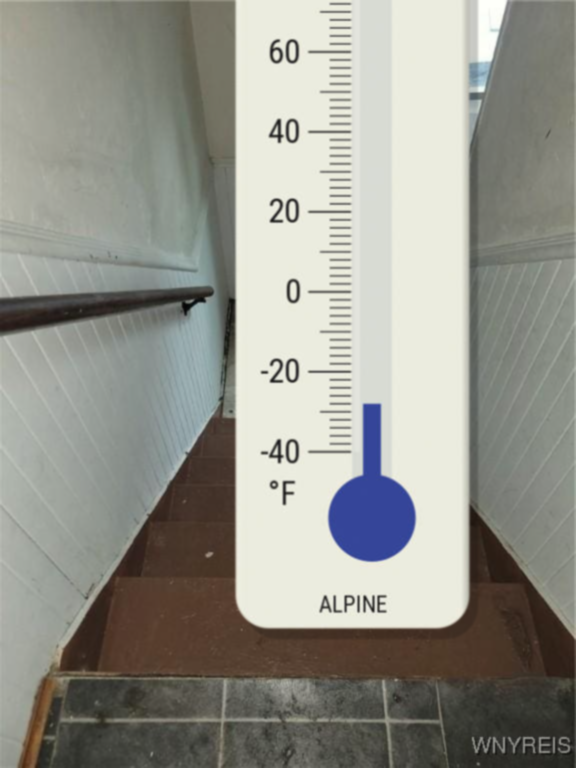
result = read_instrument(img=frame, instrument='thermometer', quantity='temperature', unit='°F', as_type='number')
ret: -28 °F
